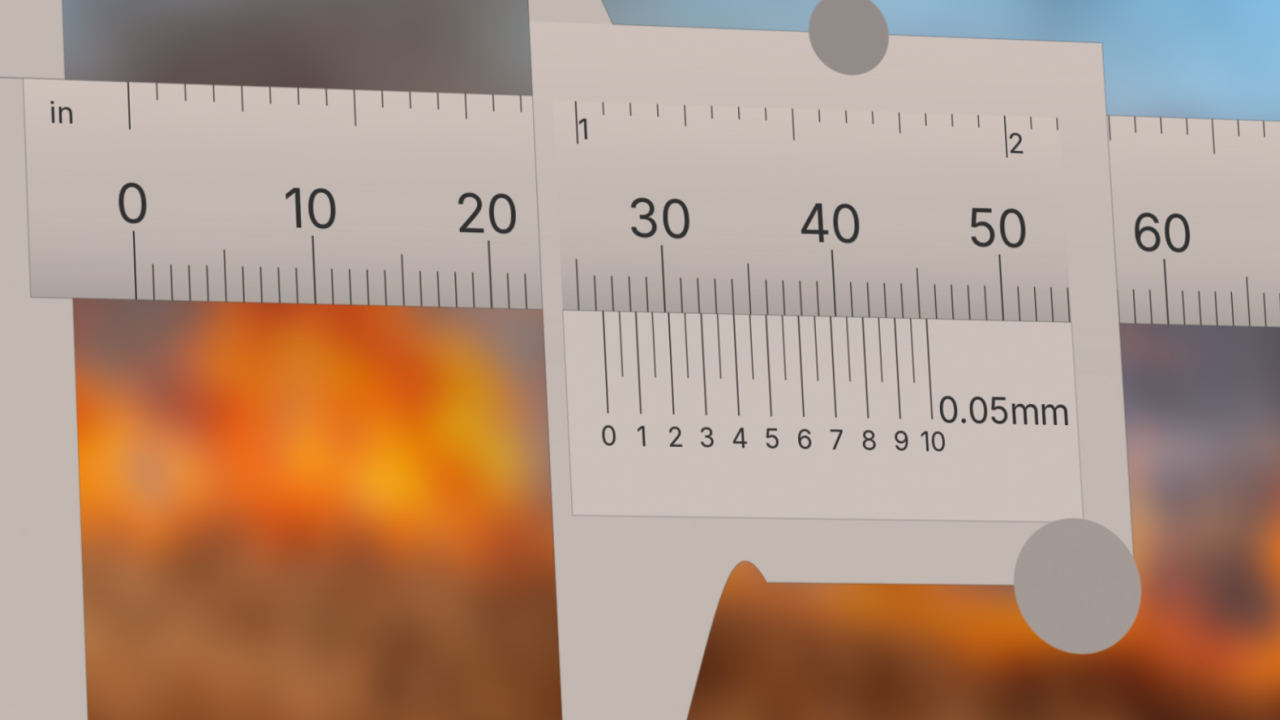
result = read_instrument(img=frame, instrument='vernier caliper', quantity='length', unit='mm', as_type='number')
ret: 26.4 mm
